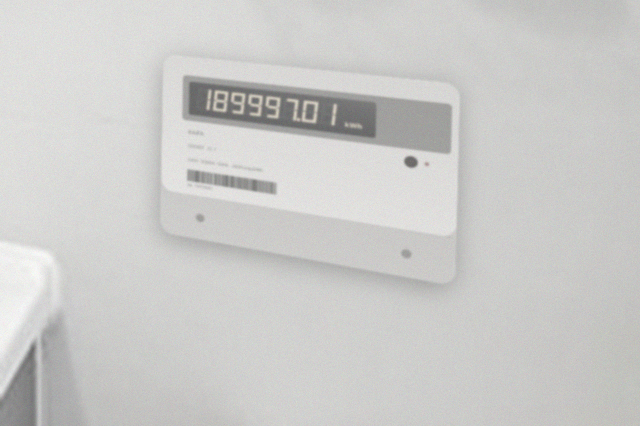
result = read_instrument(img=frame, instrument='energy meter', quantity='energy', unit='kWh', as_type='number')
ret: 189997.01 kWh
